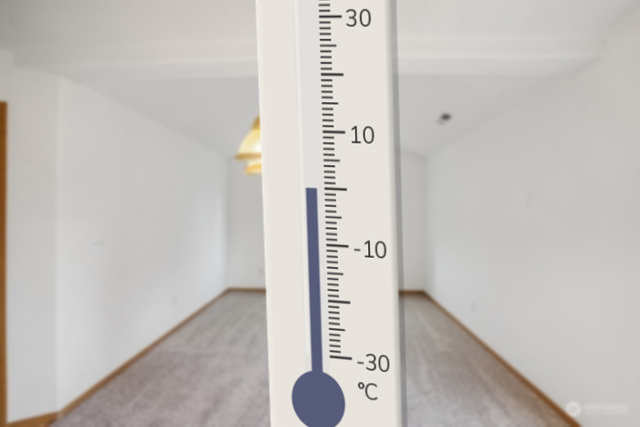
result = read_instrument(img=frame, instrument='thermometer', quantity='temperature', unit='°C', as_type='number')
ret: 0 °C
